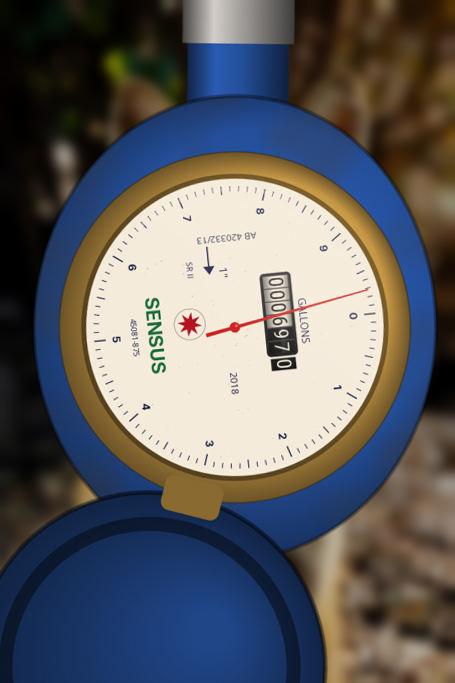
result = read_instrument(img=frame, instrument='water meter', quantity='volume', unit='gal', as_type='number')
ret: 6969.7 gal
